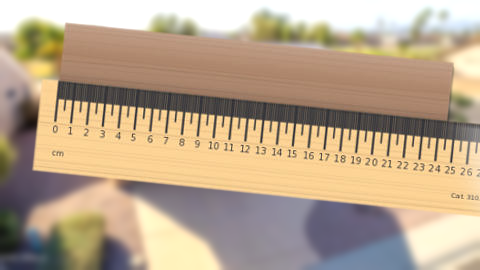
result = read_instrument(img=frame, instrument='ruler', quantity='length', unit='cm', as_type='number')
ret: 24.5 cm
